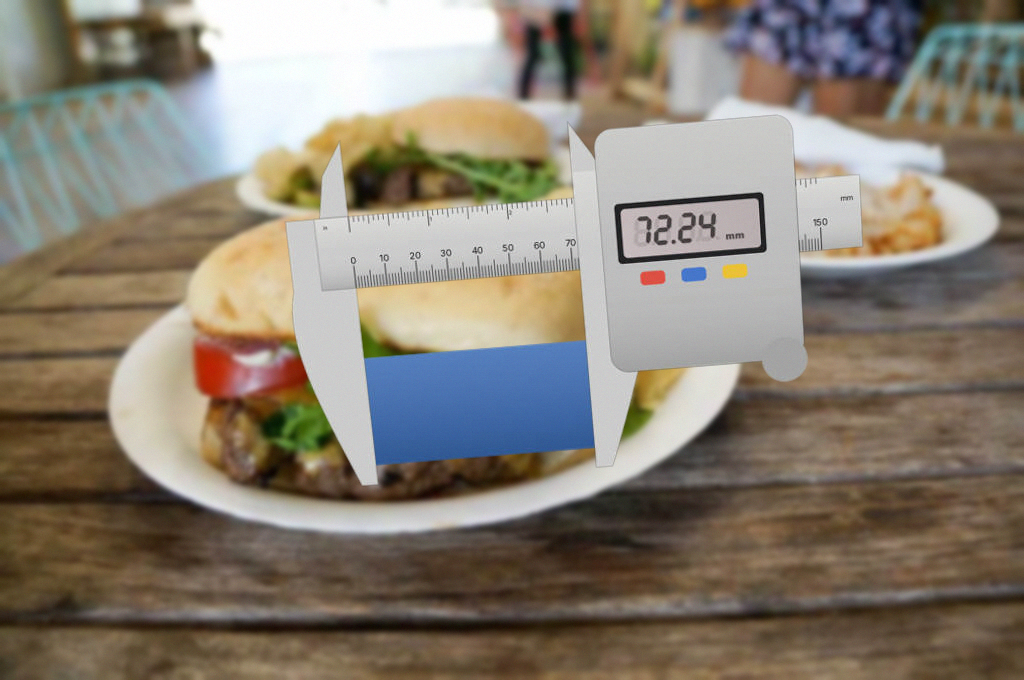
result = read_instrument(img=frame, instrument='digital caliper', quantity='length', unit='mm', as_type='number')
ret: 72.24 mm
